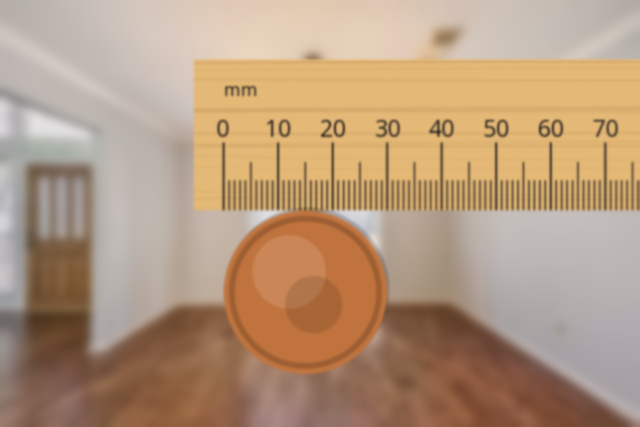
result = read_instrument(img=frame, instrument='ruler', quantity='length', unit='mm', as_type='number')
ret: 30 mm
